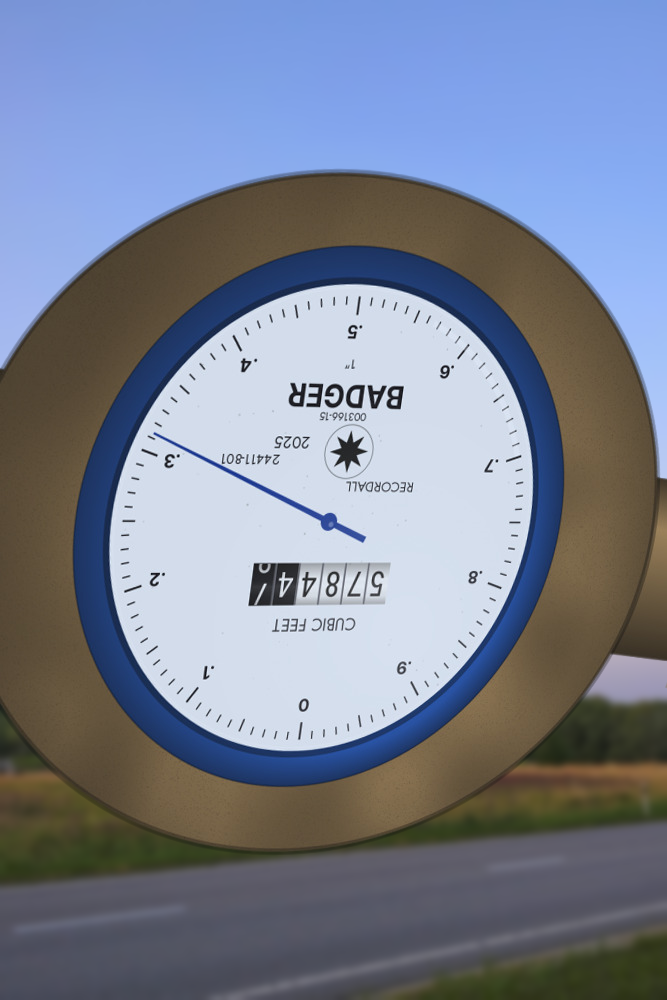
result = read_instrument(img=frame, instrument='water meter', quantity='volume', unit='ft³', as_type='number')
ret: 578447.31 ft³
